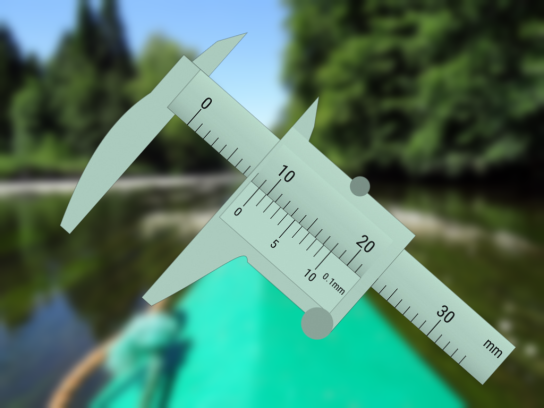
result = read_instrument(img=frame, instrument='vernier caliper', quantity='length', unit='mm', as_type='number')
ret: 9.0 mm
